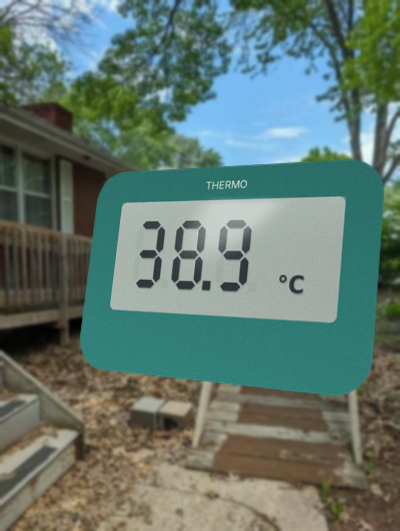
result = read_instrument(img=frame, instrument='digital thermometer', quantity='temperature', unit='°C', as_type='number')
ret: 38.9 °C
